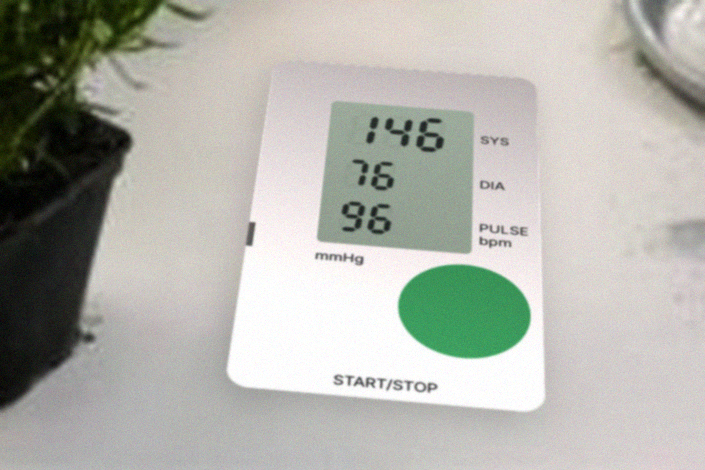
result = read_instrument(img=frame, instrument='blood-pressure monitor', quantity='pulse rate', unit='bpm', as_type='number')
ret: 96 bpm
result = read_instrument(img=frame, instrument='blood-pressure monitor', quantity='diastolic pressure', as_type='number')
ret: 76 mmHg
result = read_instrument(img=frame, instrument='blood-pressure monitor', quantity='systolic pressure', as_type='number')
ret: 146 mmHg
